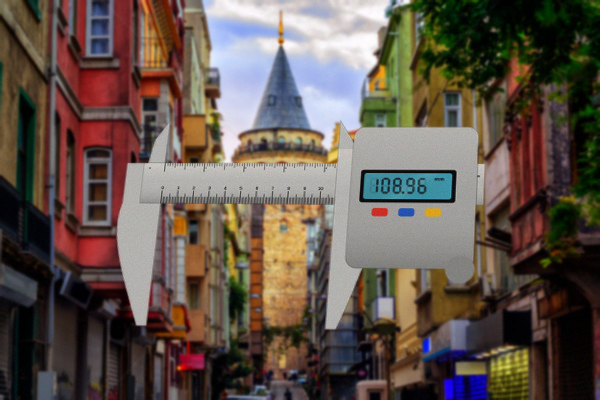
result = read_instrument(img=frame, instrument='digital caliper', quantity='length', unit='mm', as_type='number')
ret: 108.96 mm
